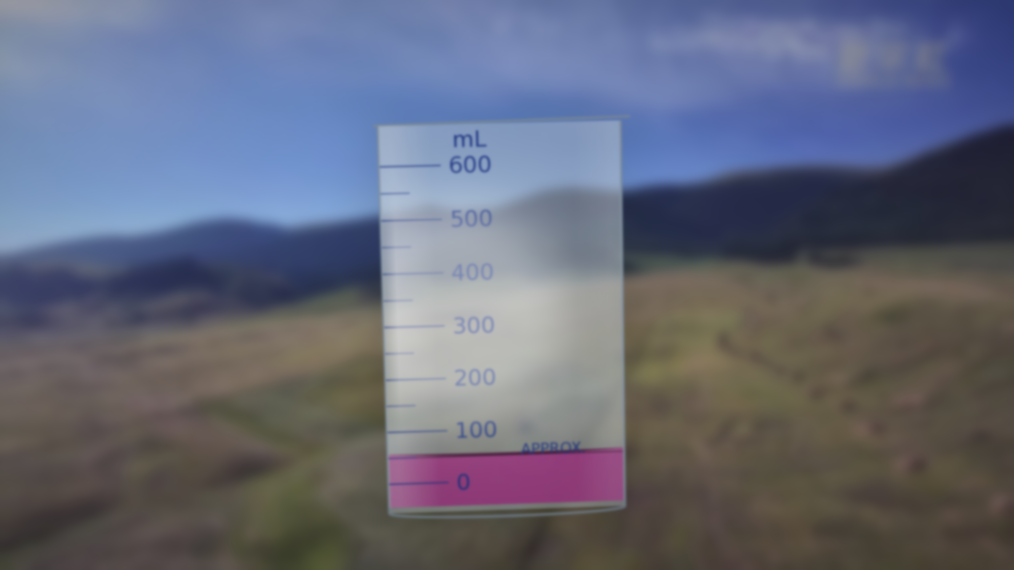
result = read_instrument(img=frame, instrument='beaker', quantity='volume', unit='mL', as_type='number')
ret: 50 mL
